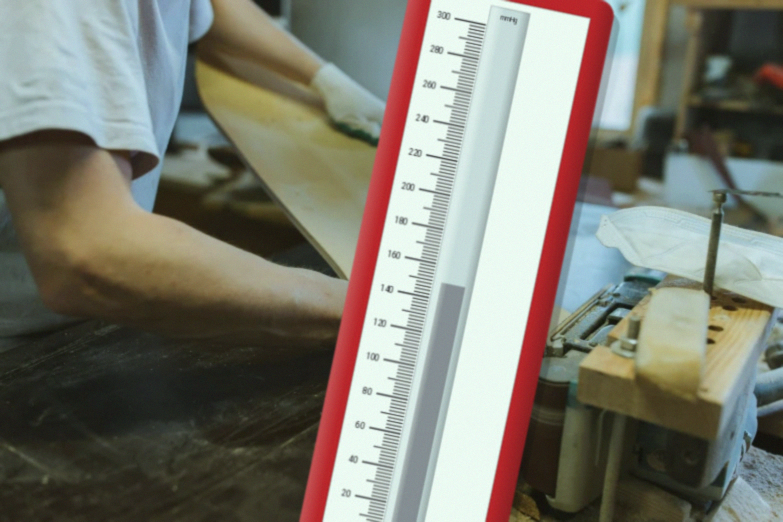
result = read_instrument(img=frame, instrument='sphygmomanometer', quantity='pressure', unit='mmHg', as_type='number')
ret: 150 mmHg
